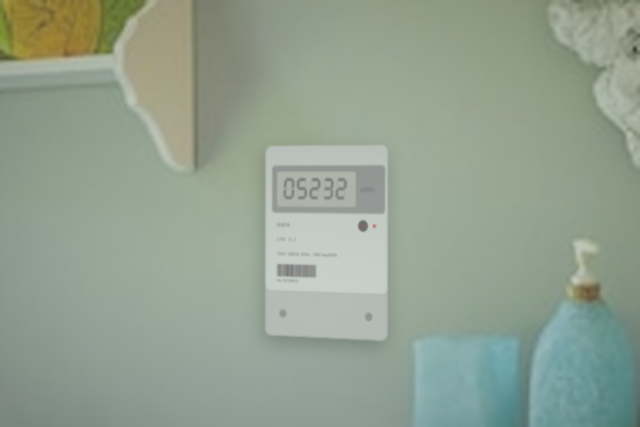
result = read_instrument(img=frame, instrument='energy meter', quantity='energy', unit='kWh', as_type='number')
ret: 5232 kWh
